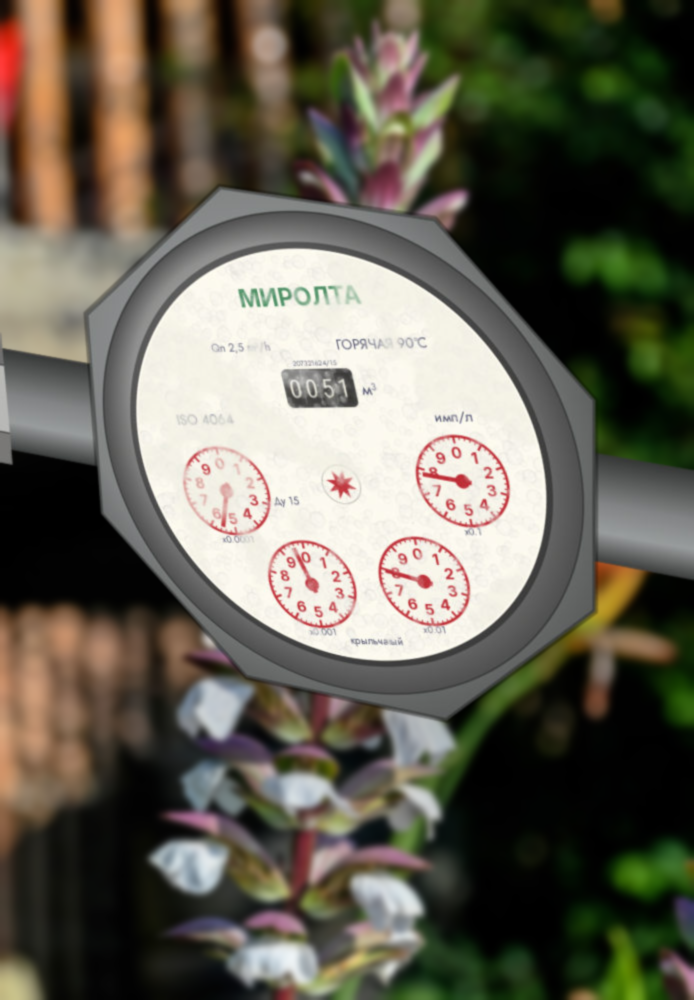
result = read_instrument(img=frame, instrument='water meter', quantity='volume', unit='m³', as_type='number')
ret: 51.7795 m³
